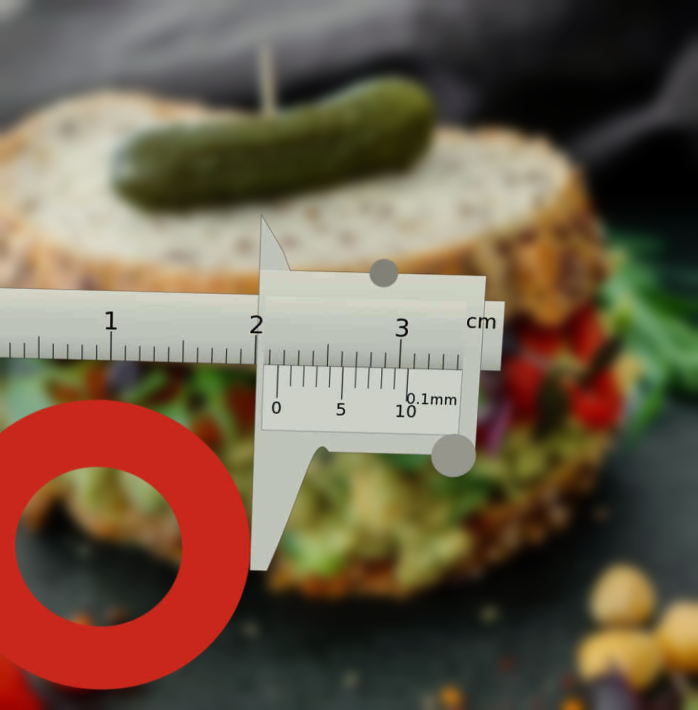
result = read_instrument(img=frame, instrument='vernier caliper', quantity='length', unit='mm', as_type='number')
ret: 21.6 mm
